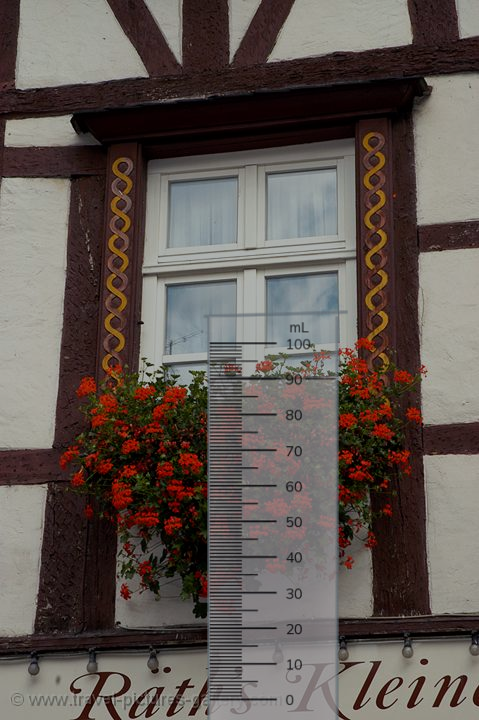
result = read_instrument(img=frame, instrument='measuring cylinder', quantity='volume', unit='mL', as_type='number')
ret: 90 mL
